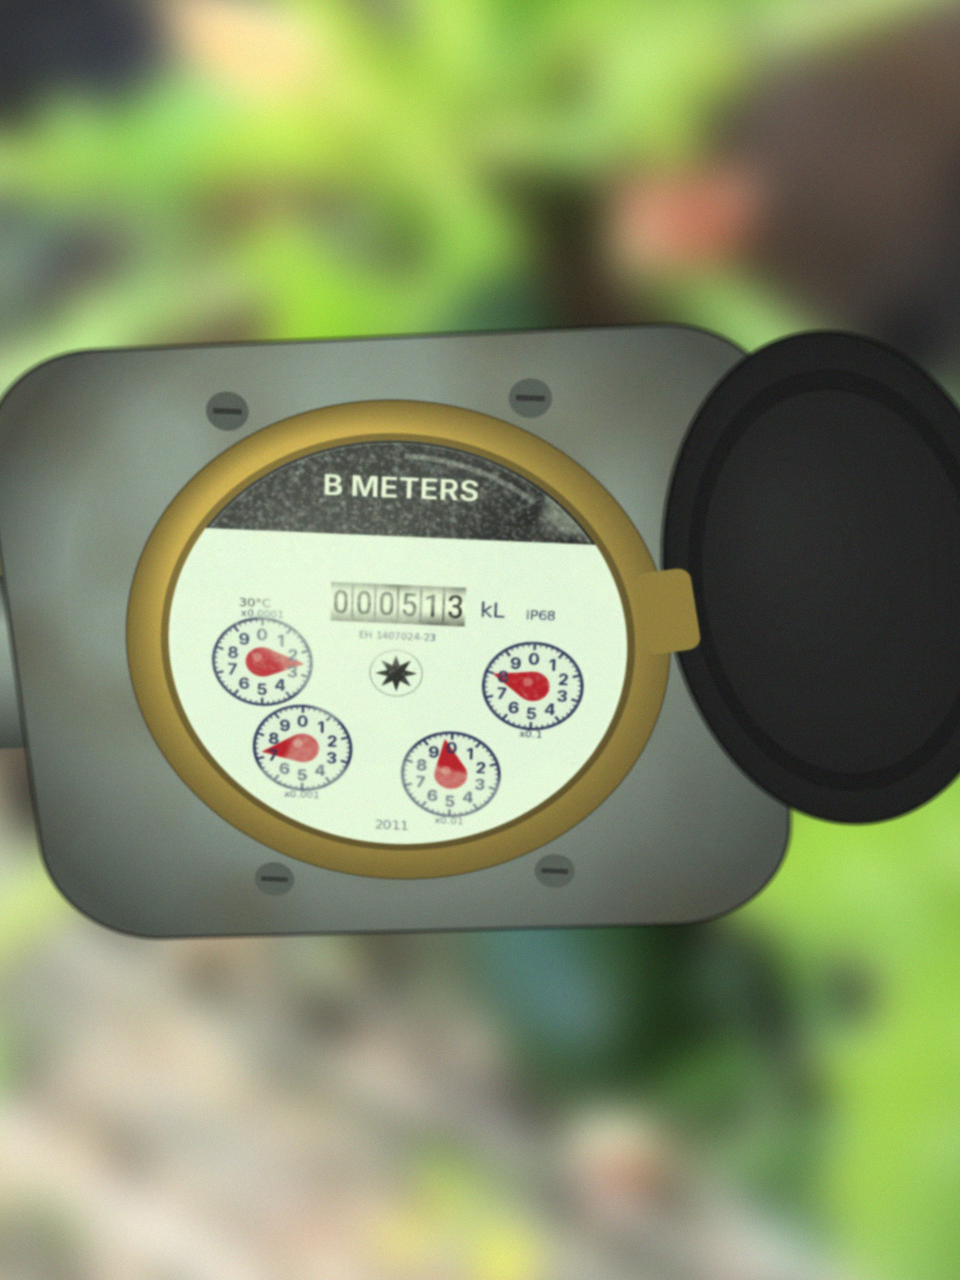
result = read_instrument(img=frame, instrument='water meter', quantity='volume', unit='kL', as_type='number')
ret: 513.7972 kL
